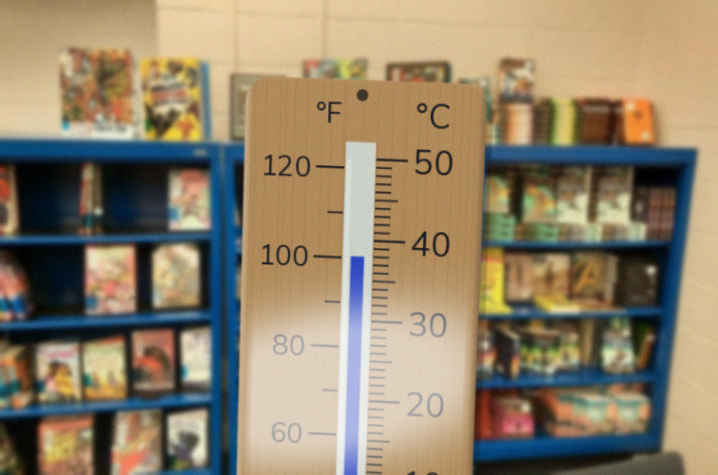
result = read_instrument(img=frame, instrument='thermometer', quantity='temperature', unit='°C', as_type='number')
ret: 38 °C
